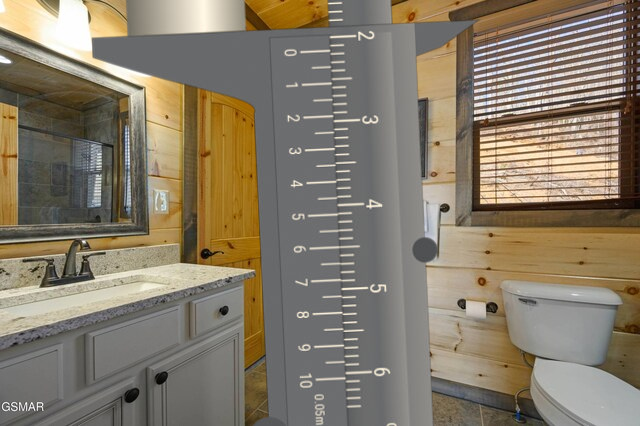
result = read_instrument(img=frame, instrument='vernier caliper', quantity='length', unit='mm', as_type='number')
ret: 21.6 mm
